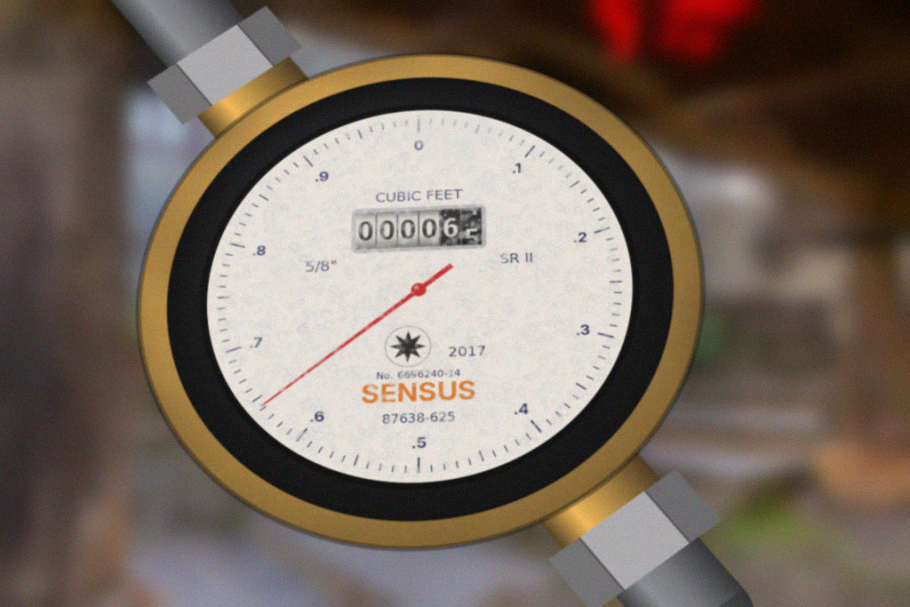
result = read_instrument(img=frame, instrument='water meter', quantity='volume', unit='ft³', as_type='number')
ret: 64.64 ft³
